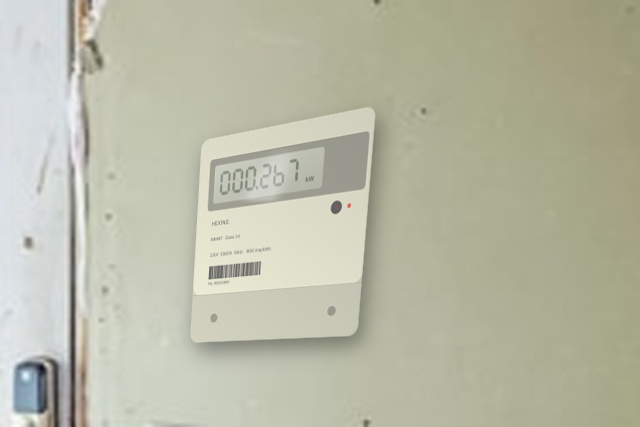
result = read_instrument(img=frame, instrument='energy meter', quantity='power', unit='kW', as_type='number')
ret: 0.267 kW
